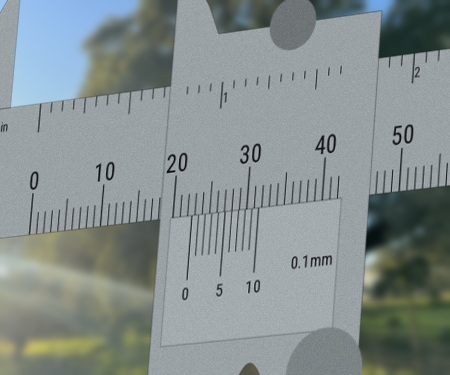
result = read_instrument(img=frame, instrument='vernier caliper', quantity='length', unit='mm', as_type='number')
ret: 22.6 mm
